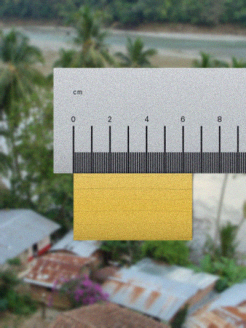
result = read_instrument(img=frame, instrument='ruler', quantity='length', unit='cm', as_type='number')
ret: 6.5 cm
